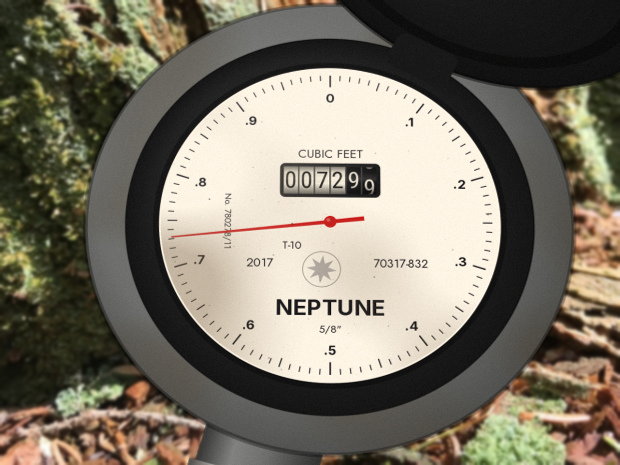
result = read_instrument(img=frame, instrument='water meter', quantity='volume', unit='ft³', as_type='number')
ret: 7298.73 ft³
